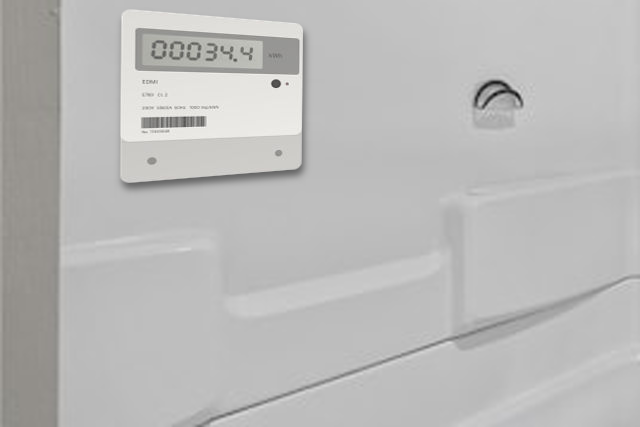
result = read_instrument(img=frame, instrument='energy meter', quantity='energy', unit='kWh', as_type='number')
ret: 34.4 kWh
